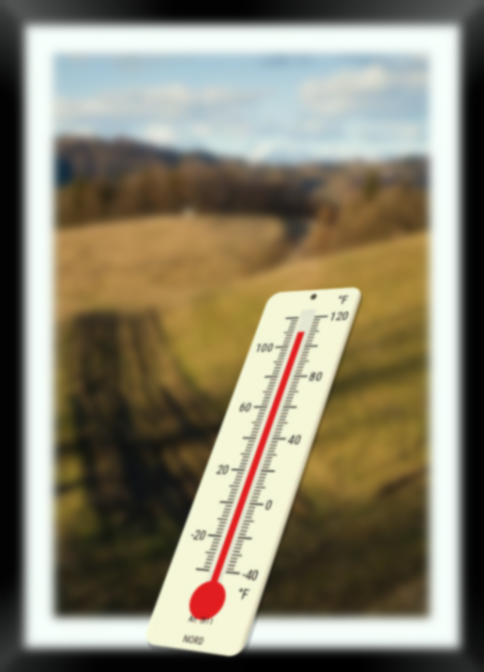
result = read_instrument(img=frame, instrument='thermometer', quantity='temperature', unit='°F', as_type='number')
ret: 110 °F
